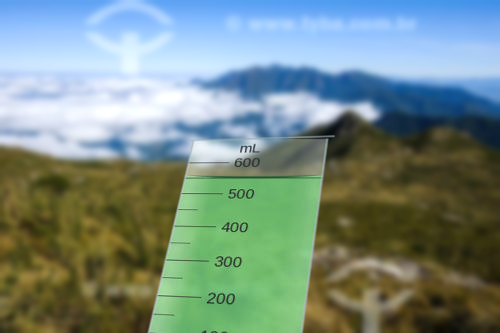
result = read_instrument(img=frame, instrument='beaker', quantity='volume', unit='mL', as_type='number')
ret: 550 mL
